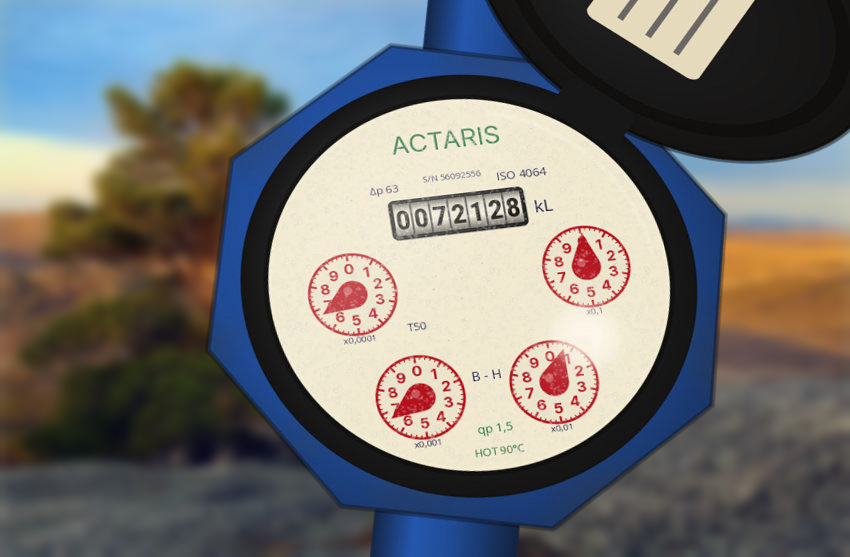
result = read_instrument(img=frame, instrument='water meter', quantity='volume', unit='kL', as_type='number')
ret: 72128.0066 kL
